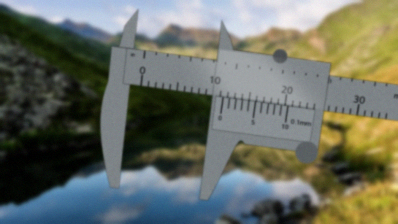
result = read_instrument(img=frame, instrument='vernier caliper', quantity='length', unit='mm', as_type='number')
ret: 11.4 mm
